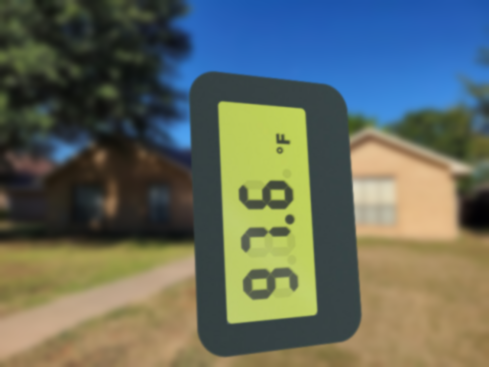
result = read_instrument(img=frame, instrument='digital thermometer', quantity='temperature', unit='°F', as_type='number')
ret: 97.6 °F
